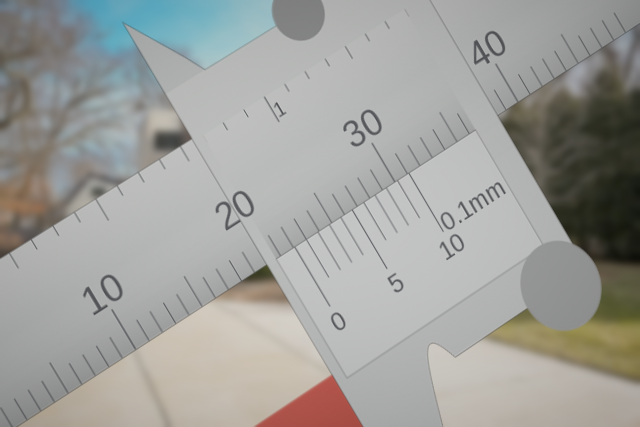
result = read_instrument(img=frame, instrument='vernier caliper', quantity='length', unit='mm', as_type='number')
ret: 22.1 mm
